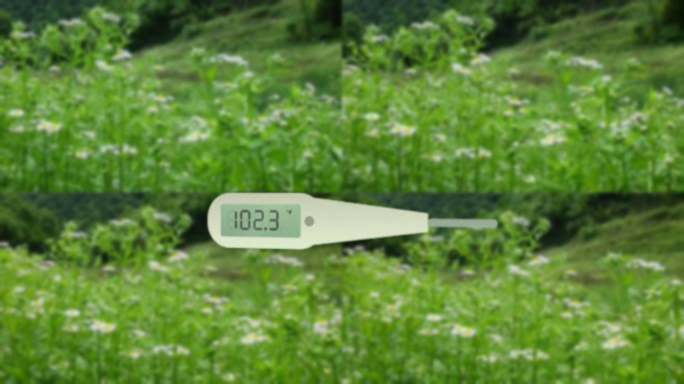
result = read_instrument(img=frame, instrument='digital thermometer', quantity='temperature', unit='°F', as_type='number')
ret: 102.3 °F
